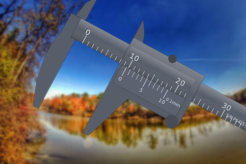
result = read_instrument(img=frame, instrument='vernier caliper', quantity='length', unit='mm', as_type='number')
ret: 9.6 mm
